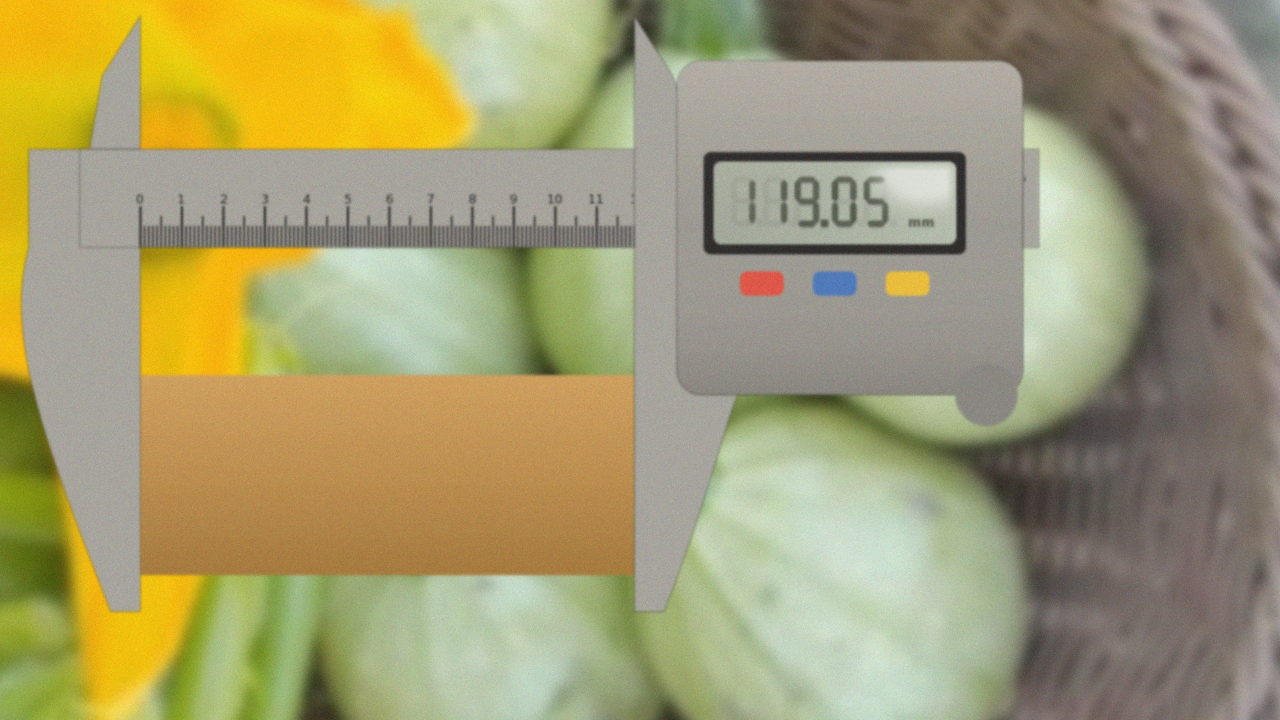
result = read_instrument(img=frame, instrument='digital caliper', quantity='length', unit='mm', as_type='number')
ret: 119.05 mm
